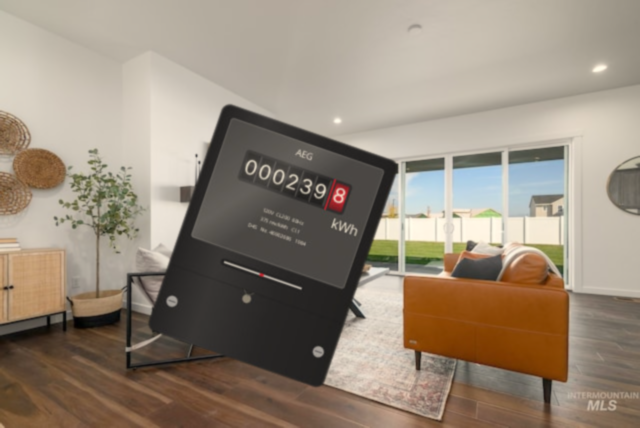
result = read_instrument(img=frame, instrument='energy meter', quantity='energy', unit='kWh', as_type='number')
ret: 239.8 kWh
